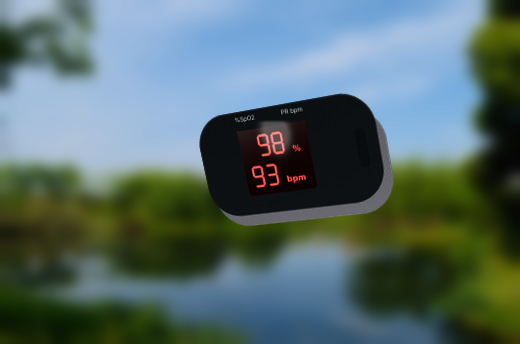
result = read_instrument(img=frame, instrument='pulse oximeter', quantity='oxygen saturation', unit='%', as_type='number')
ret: 98 %
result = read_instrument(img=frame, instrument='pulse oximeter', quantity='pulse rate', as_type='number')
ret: 93 bpm
